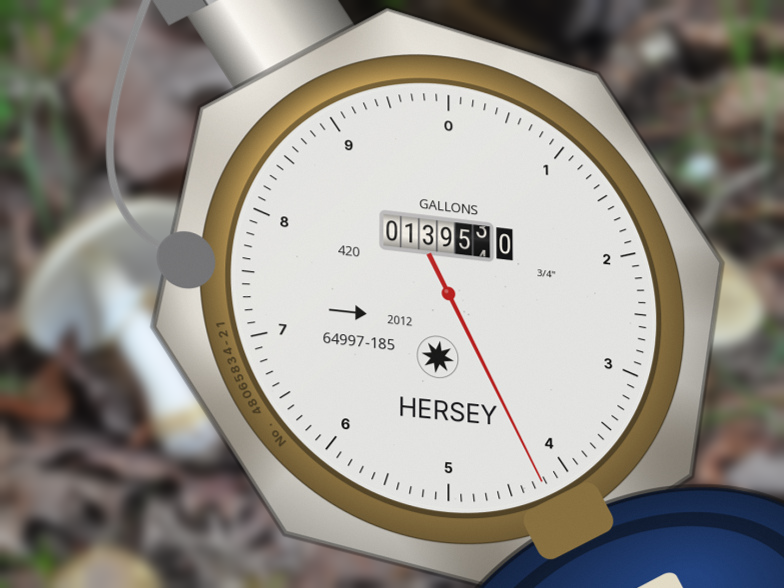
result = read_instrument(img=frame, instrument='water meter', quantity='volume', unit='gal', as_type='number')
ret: 139534.2 gal
